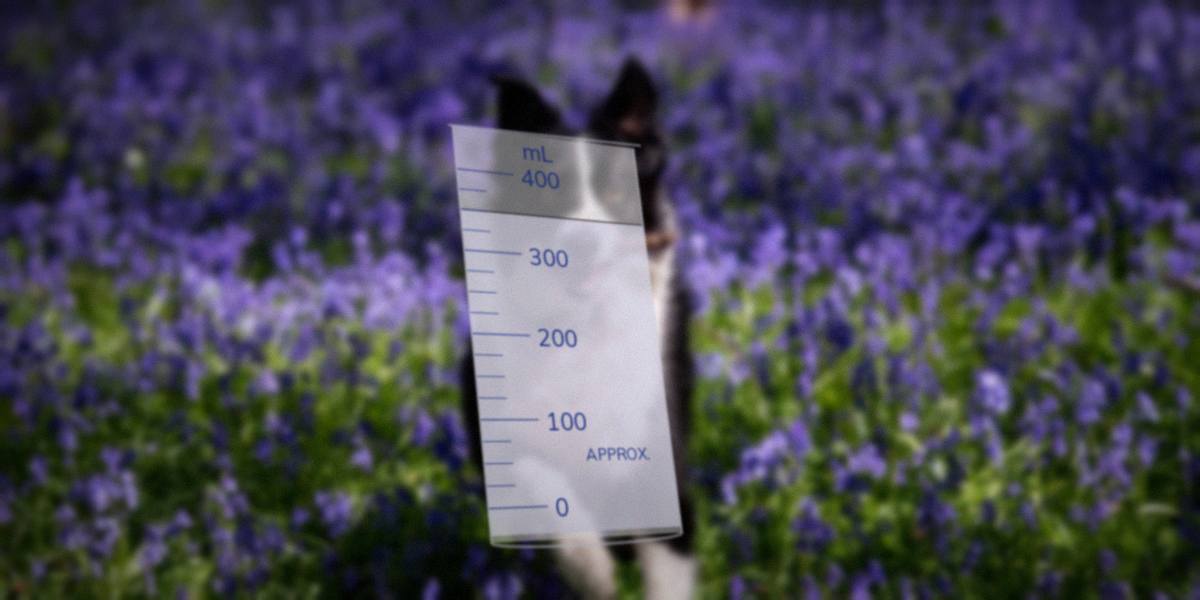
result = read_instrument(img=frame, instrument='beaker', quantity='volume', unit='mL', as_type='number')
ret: 350 mL
